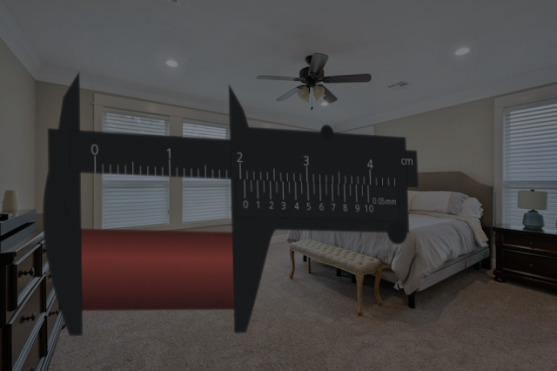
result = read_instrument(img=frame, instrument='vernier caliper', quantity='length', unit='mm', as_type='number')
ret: 20.6 mm
